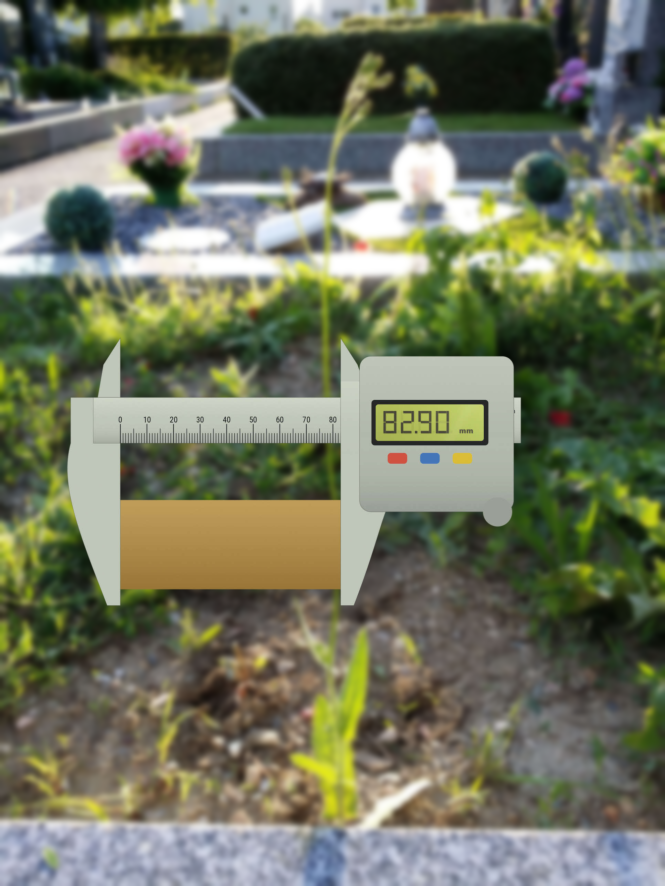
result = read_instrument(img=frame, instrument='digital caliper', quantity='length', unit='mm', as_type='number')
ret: 82.90 mm
